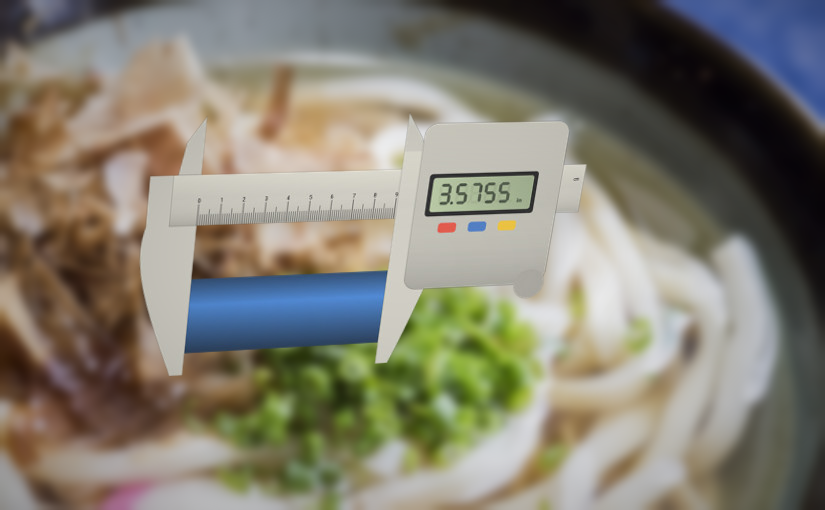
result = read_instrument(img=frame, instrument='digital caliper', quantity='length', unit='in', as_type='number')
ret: 3.5755 in
